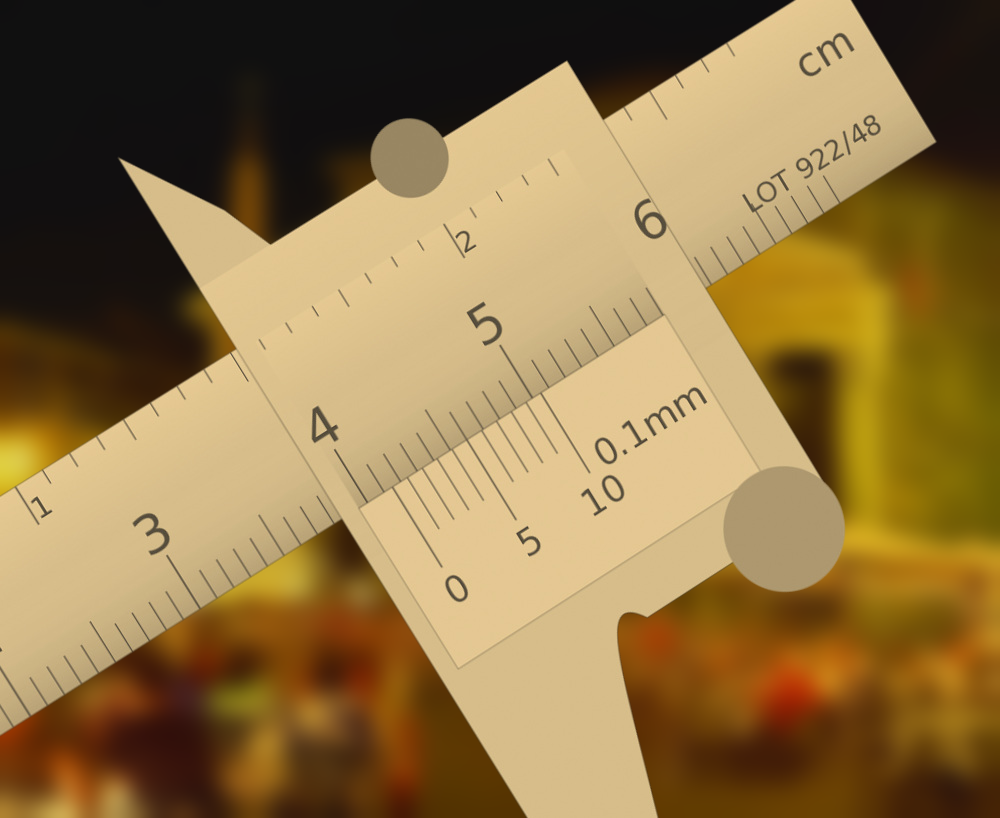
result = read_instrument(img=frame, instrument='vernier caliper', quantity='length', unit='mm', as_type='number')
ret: 41.5 mm
